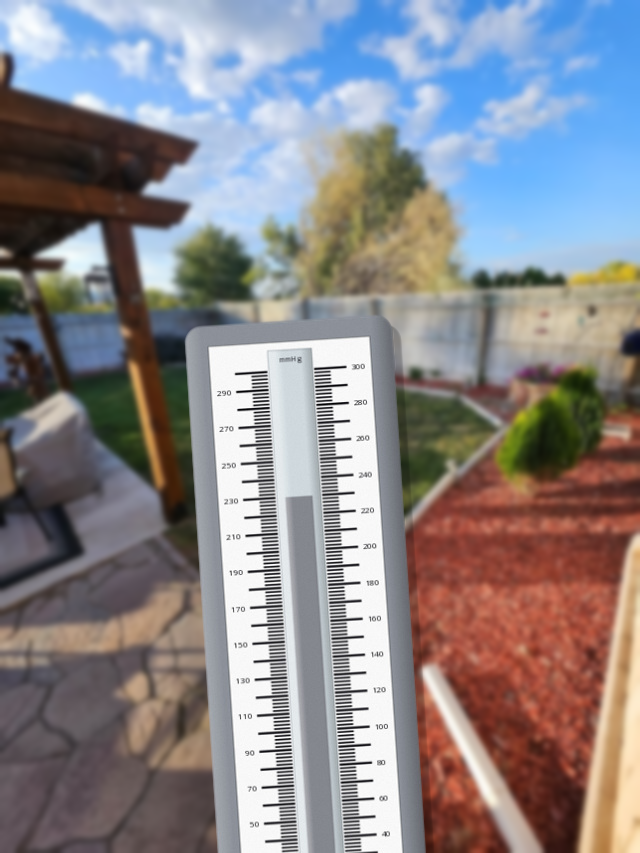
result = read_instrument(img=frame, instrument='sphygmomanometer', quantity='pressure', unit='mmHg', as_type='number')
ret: 230 mmHg
